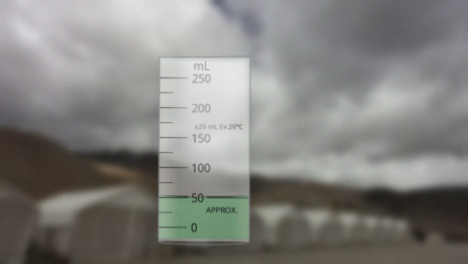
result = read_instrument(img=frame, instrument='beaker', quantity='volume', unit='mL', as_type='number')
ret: 50 mL
